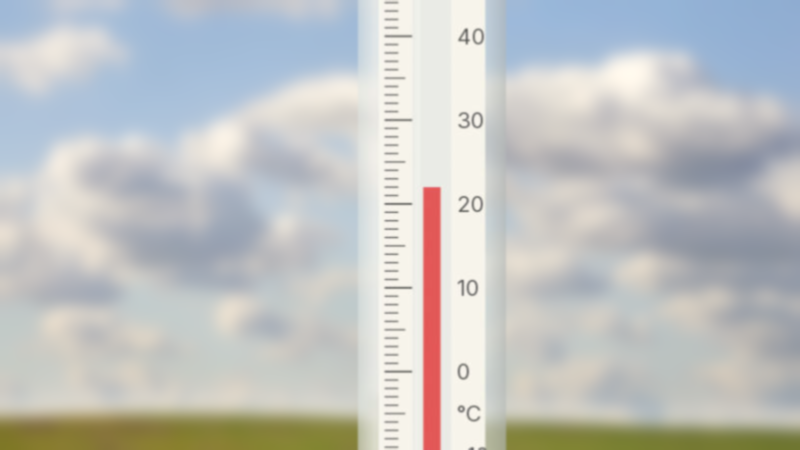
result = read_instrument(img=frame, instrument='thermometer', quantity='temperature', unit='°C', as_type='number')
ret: 22 °C
